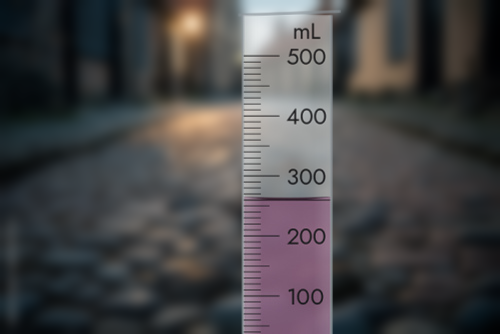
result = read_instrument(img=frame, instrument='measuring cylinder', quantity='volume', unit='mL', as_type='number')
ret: 260 mL
